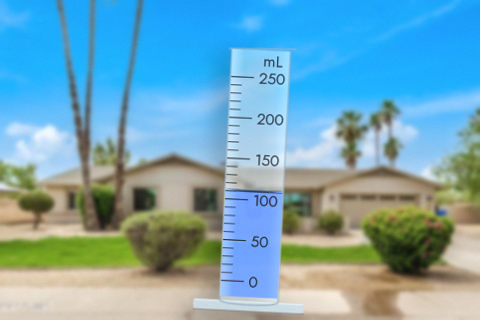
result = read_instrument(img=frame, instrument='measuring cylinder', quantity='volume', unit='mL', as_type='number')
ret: 110 mL
